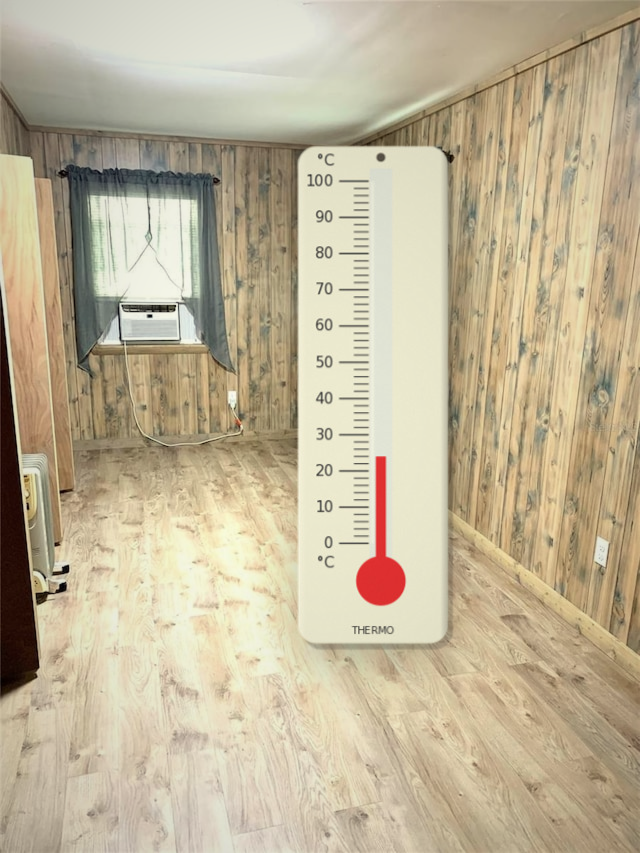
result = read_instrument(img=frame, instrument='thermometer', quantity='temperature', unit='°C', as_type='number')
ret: 24 °C
